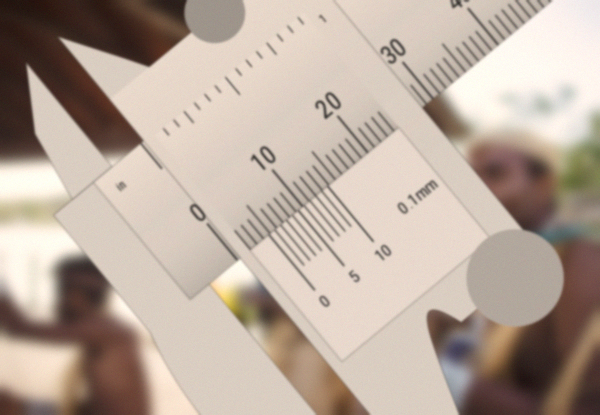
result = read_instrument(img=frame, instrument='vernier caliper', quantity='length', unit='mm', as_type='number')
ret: 4.8 mm
